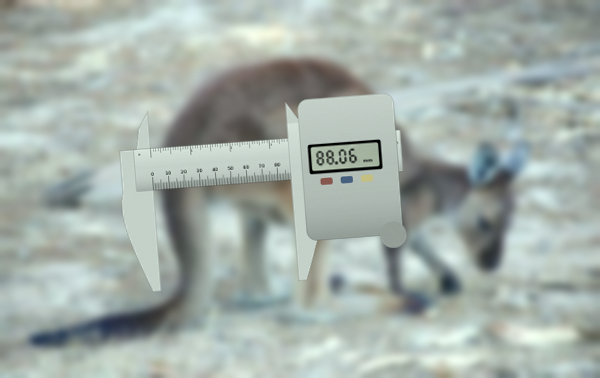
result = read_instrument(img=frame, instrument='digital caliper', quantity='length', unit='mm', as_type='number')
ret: 88.06 mm
